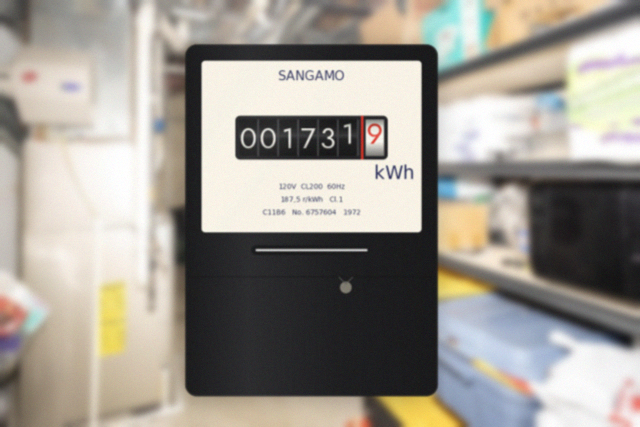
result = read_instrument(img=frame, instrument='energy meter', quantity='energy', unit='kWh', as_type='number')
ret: 1731.9 kWh
